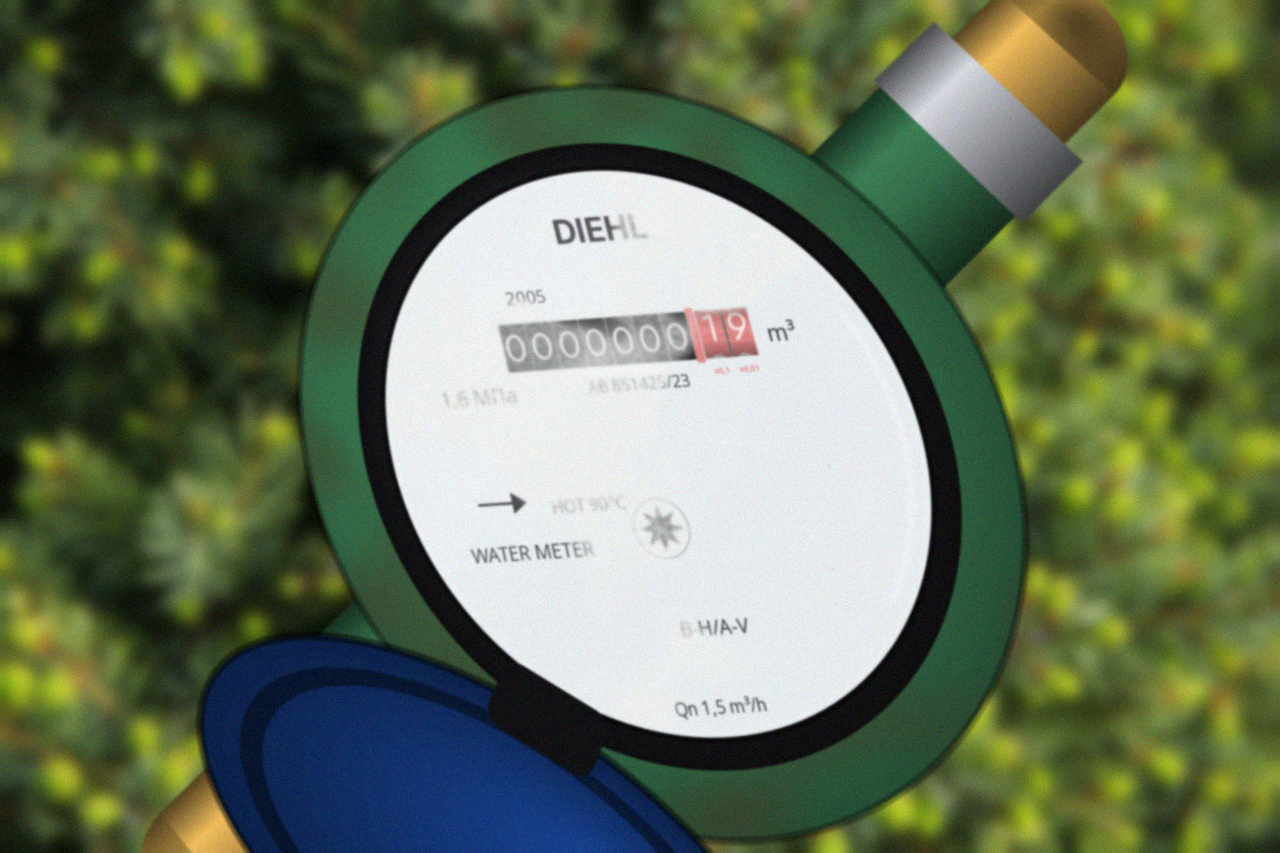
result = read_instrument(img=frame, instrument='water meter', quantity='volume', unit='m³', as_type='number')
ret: 0.19 m³
